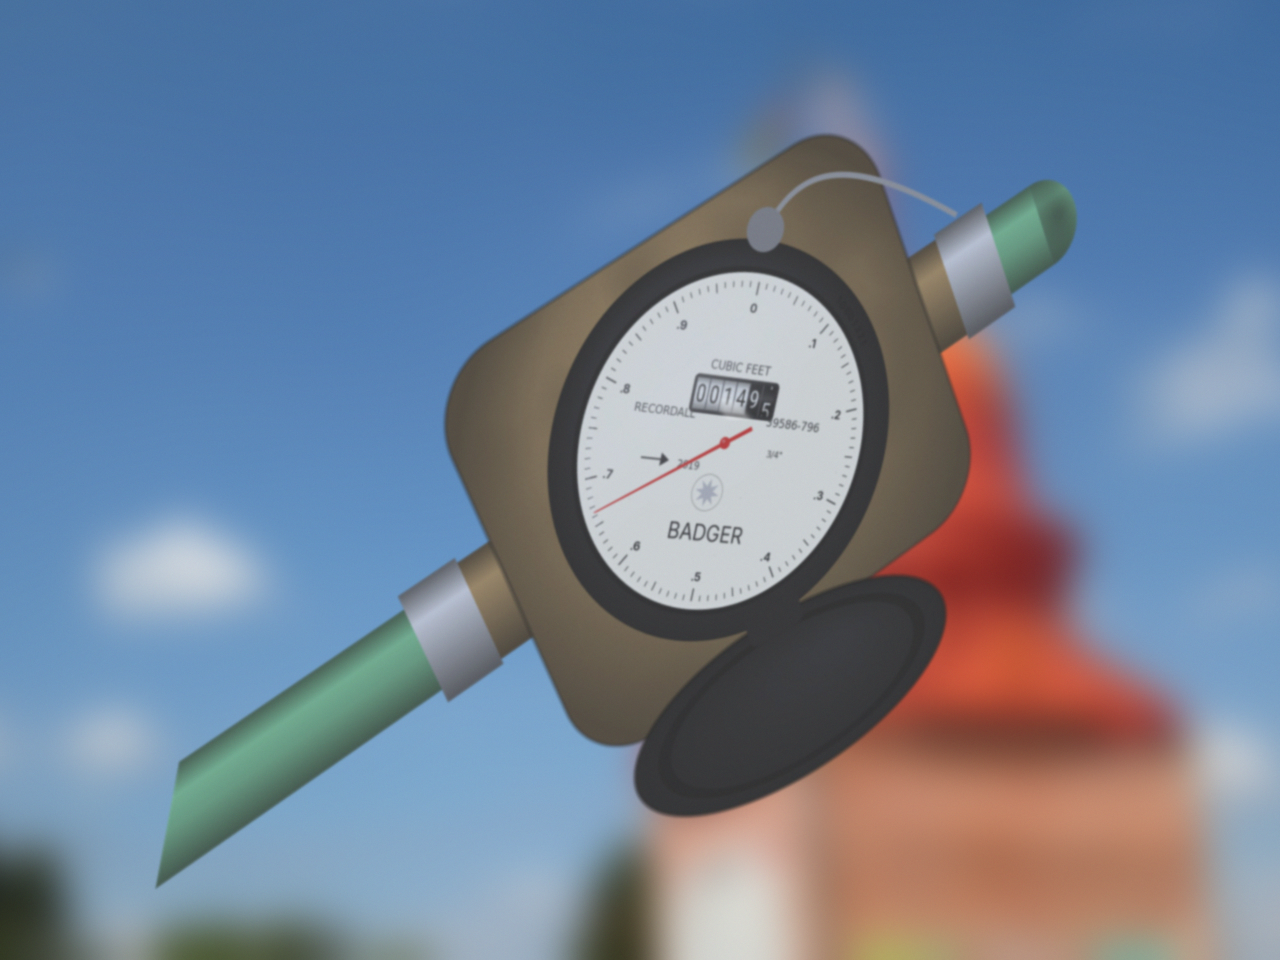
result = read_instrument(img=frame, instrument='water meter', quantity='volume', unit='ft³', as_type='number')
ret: 1494.66 ft³
